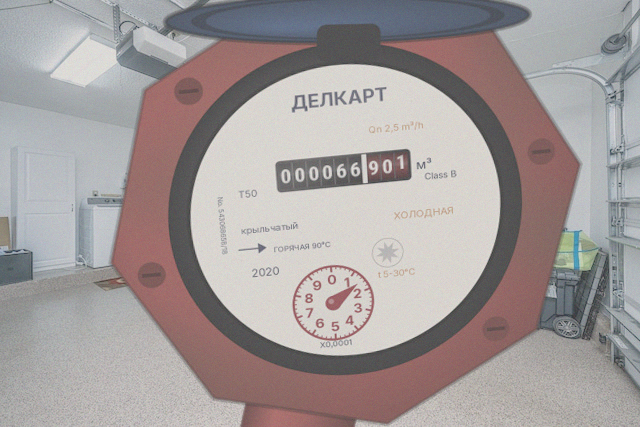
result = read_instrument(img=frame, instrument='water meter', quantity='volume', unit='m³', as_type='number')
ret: 66.9011 m³
